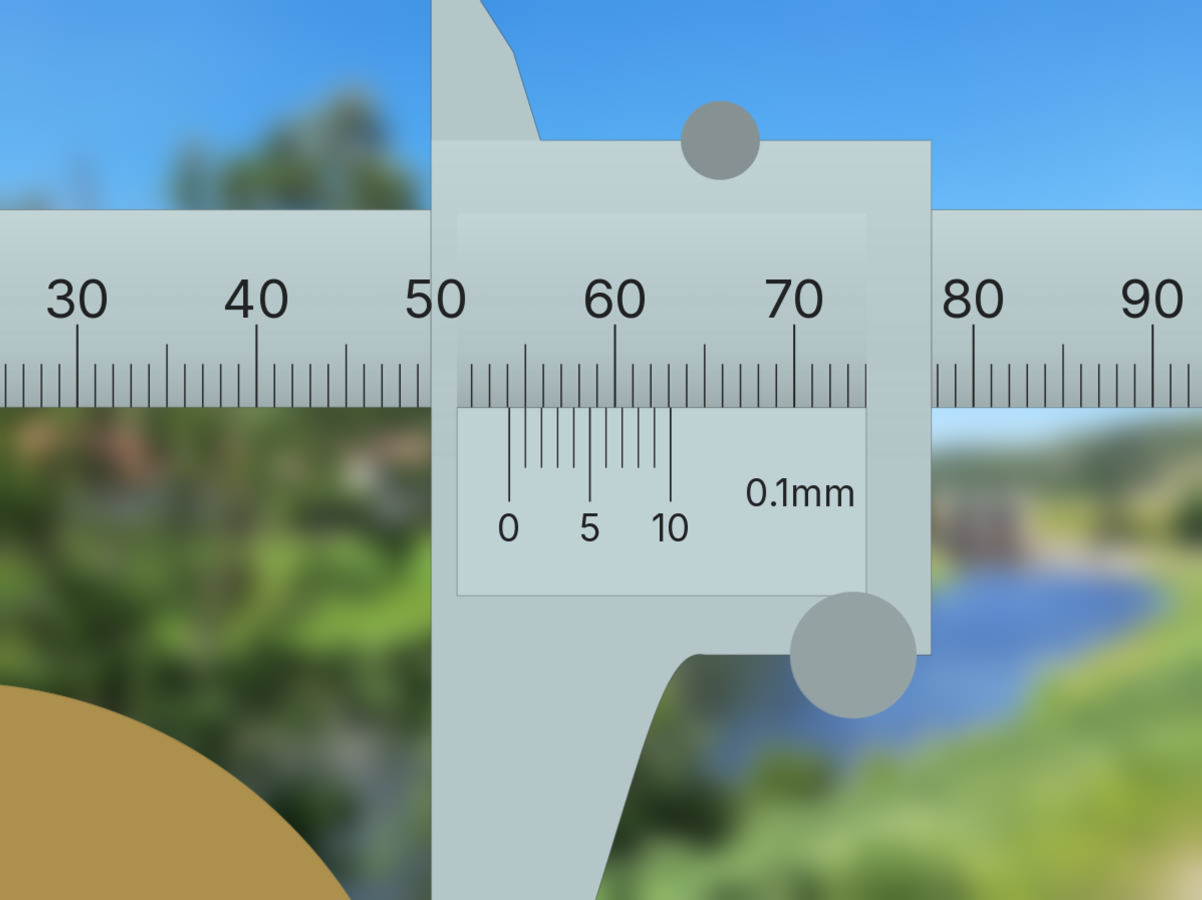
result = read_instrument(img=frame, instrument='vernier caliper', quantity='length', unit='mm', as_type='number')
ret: 54.1 mm
